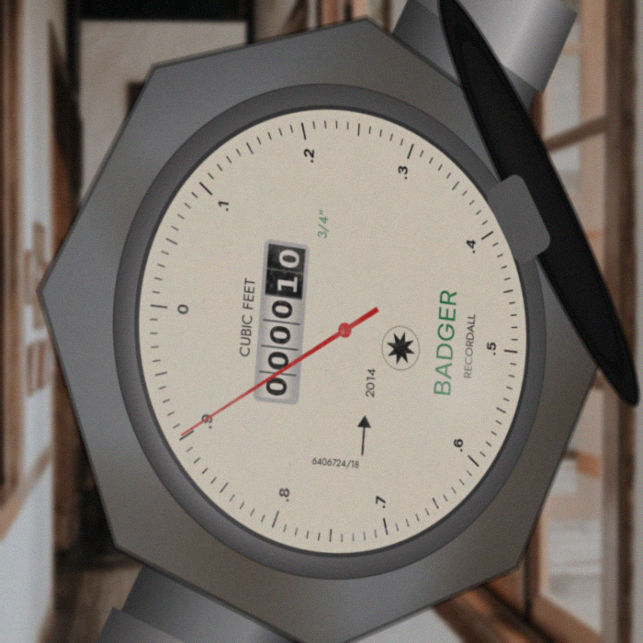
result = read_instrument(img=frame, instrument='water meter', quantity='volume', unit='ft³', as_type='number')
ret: 9.90 ft³
